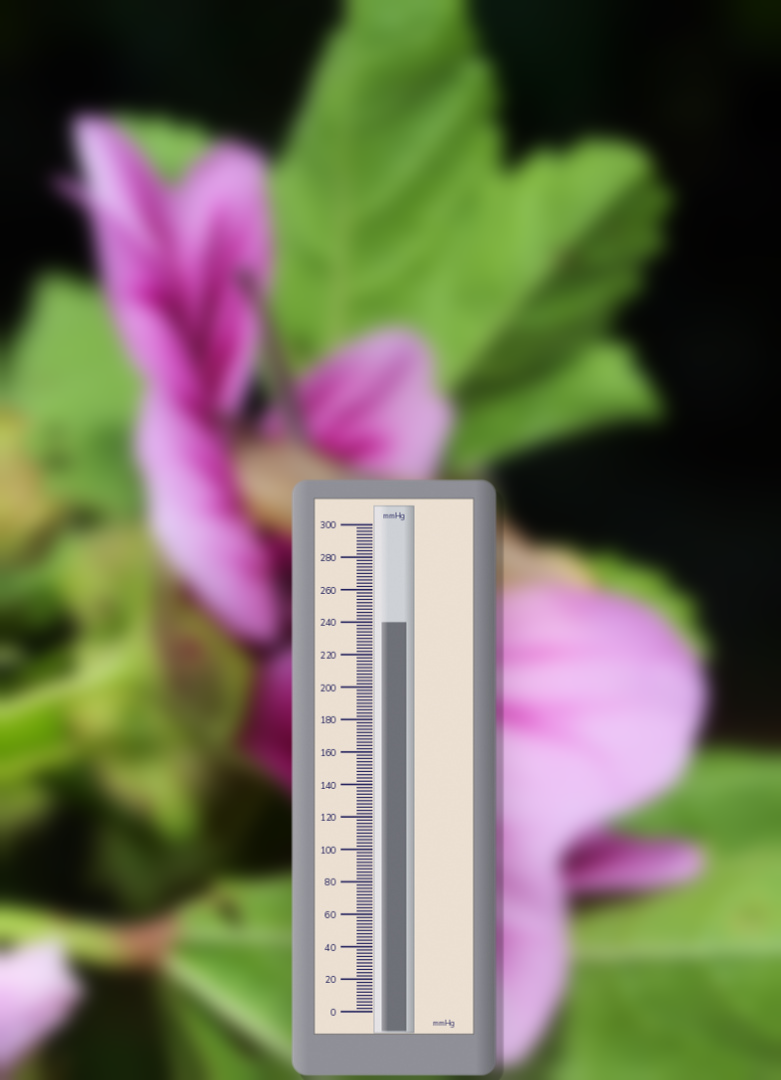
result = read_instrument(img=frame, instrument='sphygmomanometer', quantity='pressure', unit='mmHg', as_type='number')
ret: 240 mmHg
